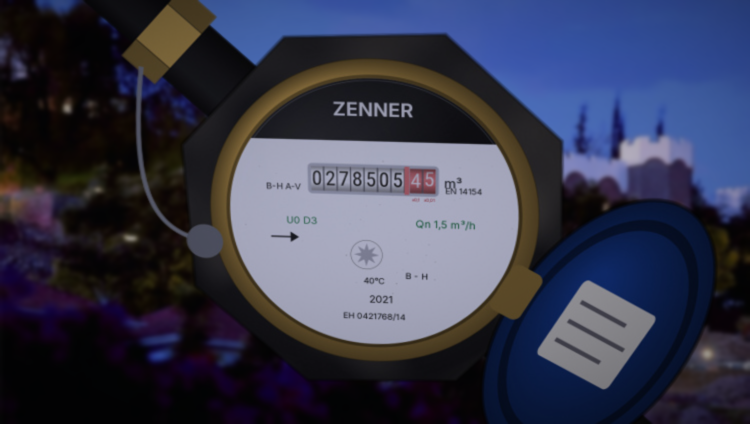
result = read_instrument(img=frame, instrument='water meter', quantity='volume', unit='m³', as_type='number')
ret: 278505.45 m³
